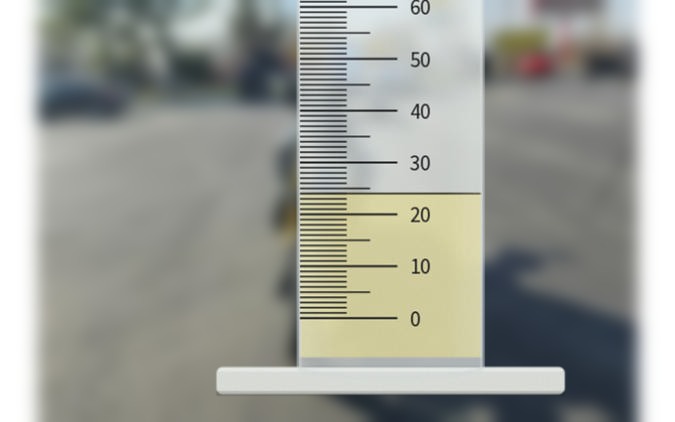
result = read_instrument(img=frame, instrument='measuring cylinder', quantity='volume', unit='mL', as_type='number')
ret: 24 mL
